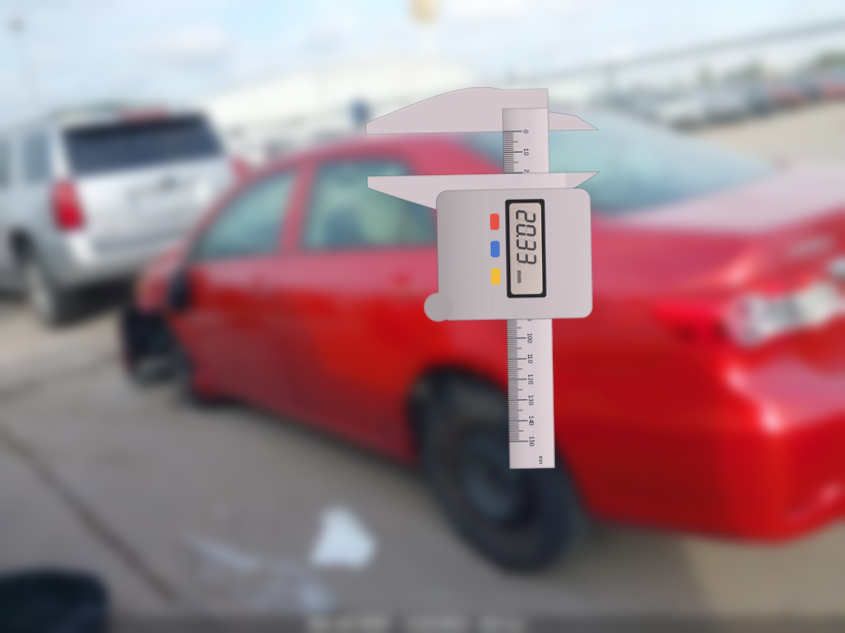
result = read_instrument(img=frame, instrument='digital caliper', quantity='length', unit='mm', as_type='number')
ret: 20.33 mm
